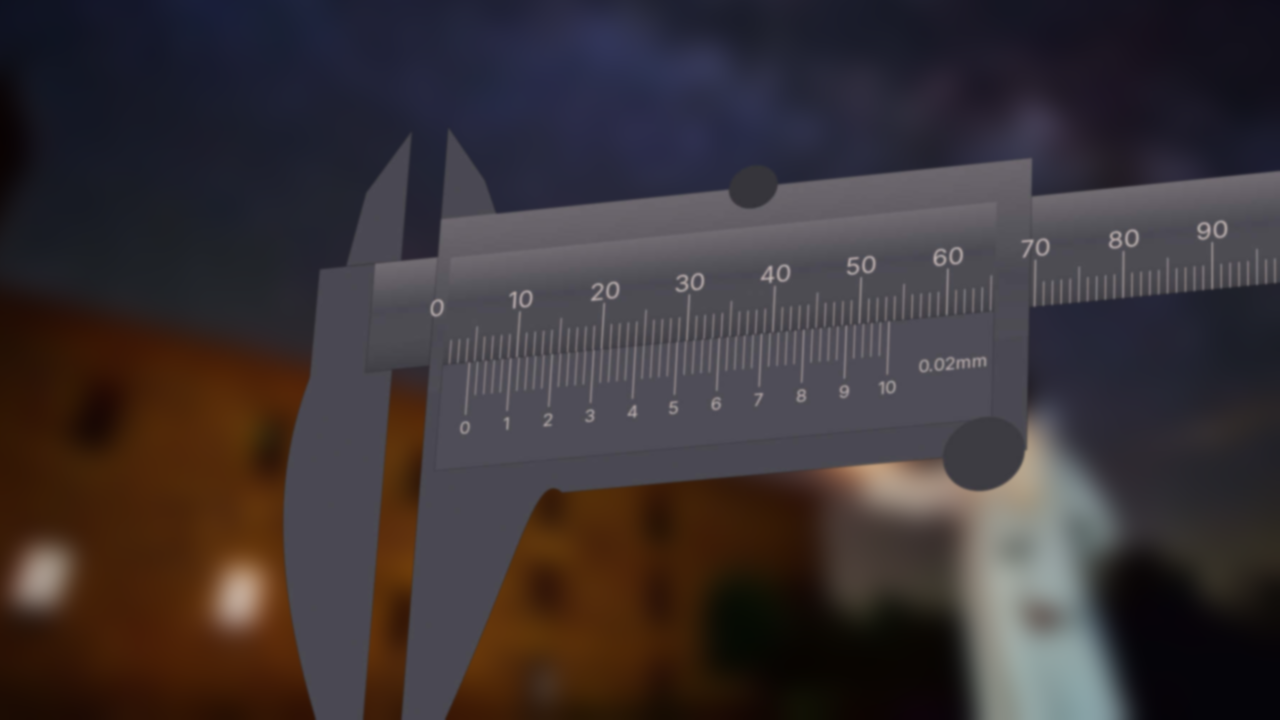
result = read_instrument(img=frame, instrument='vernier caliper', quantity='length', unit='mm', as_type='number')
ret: 4.4 mm
